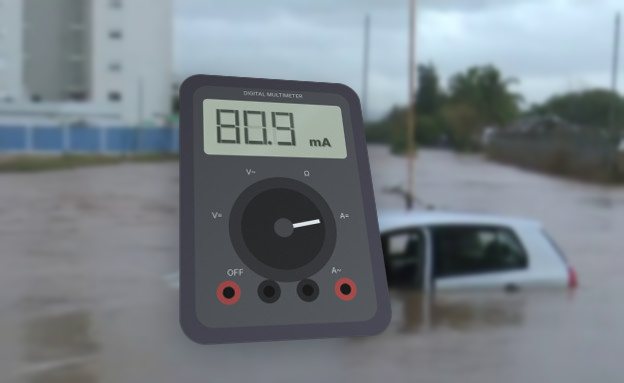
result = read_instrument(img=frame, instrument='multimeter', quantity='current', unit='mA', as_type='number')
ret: 80.9 mA
